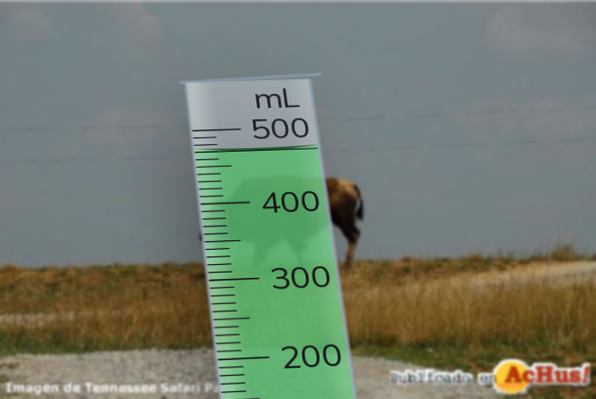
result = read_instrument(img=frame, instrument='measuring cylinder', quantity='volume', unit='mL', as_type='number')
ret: 470 mL
